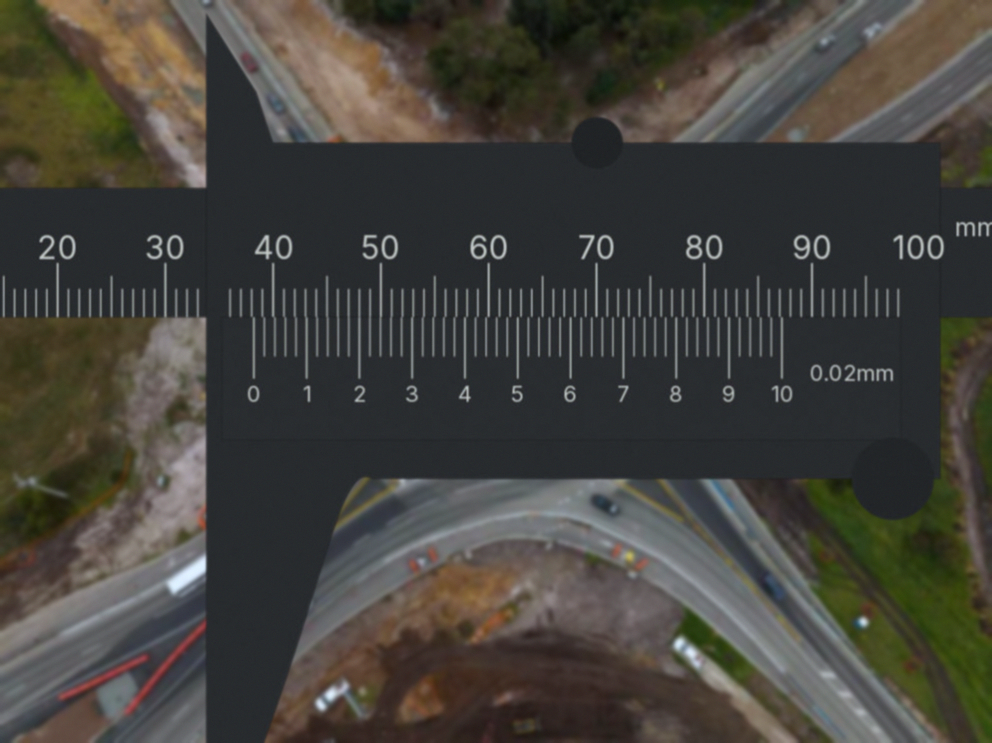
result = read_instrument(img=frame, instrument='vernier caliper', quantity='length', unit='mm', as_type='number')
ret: 38.2 mm
